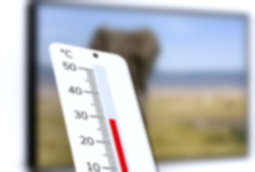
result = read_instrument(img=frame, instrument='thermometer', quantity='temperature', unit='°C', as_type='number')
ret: 30 °C
